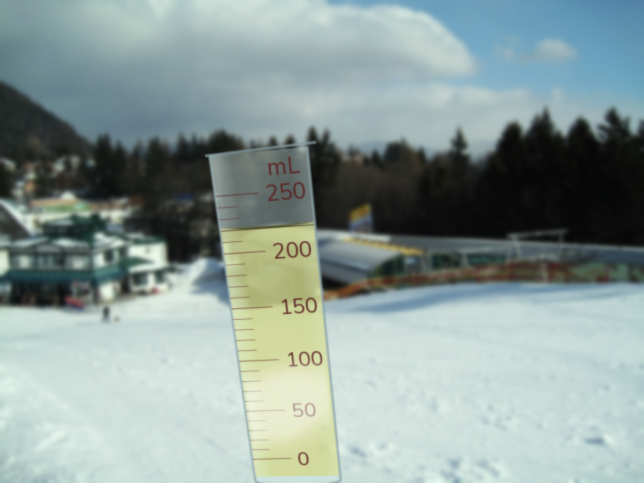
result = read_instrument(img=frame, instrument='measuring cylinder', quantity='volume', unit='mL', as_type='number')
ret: 220 mL
